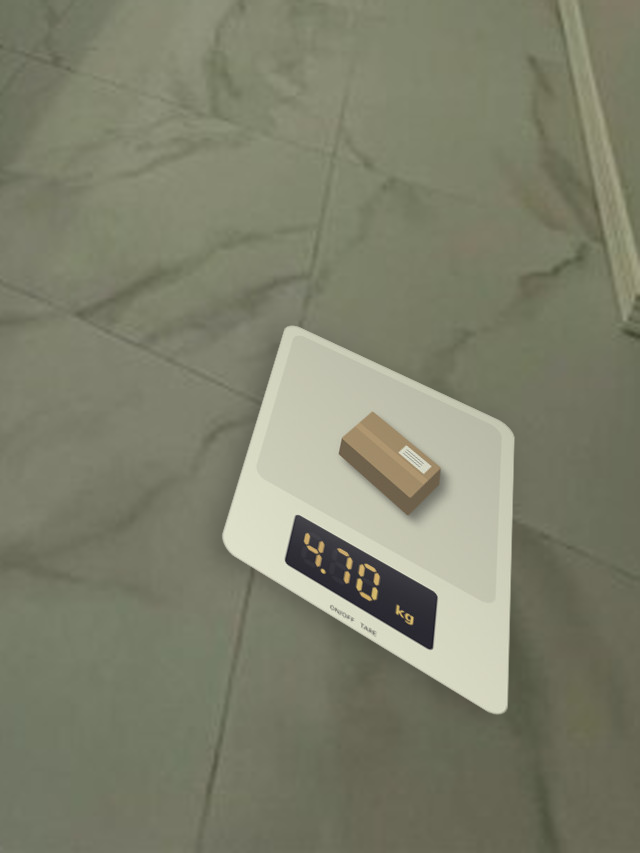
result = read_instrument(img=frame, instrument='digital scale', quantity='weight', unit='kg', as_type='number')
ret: 4.70 kg
